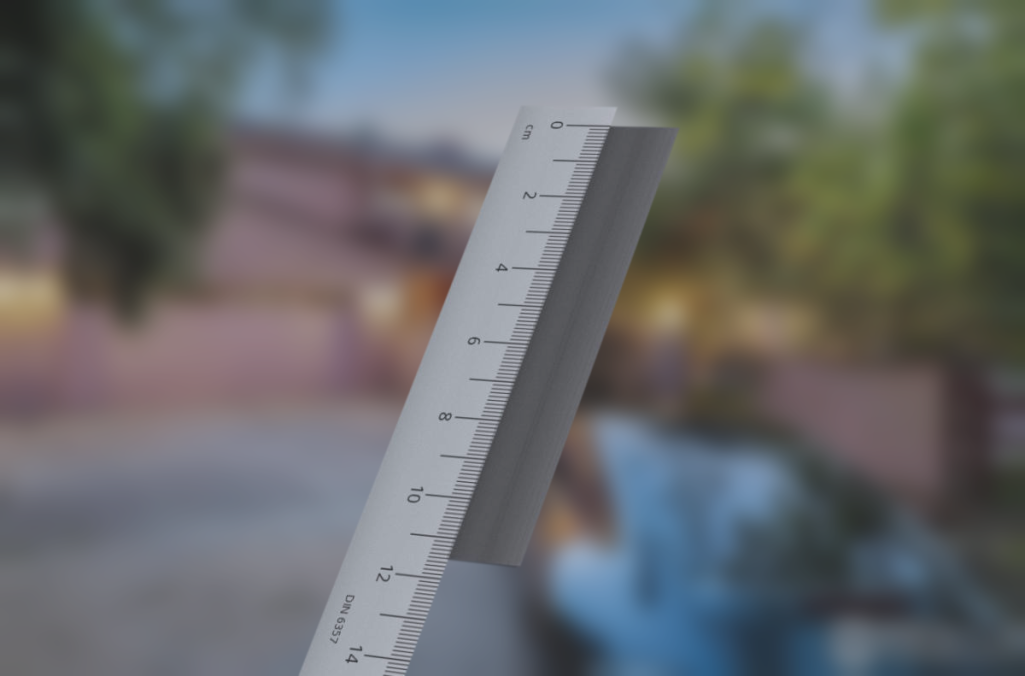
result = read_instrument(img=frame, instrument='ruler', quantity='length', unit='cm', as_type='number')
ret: 11.5 cm
